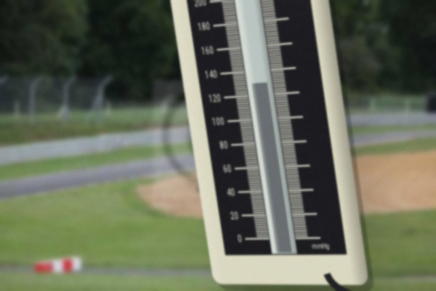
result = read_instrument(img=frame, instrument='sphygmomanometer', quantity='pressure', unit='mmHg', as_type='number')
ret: 130 mmHg
